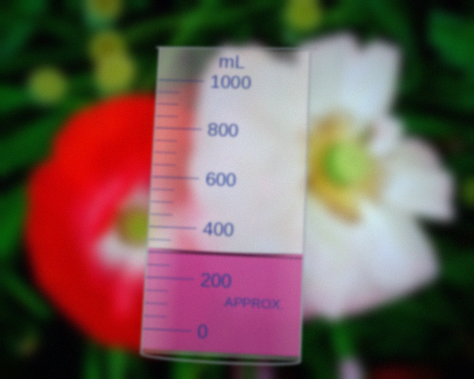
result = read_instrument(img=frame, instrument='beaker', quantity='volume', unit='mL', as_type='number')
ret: 300 mL
